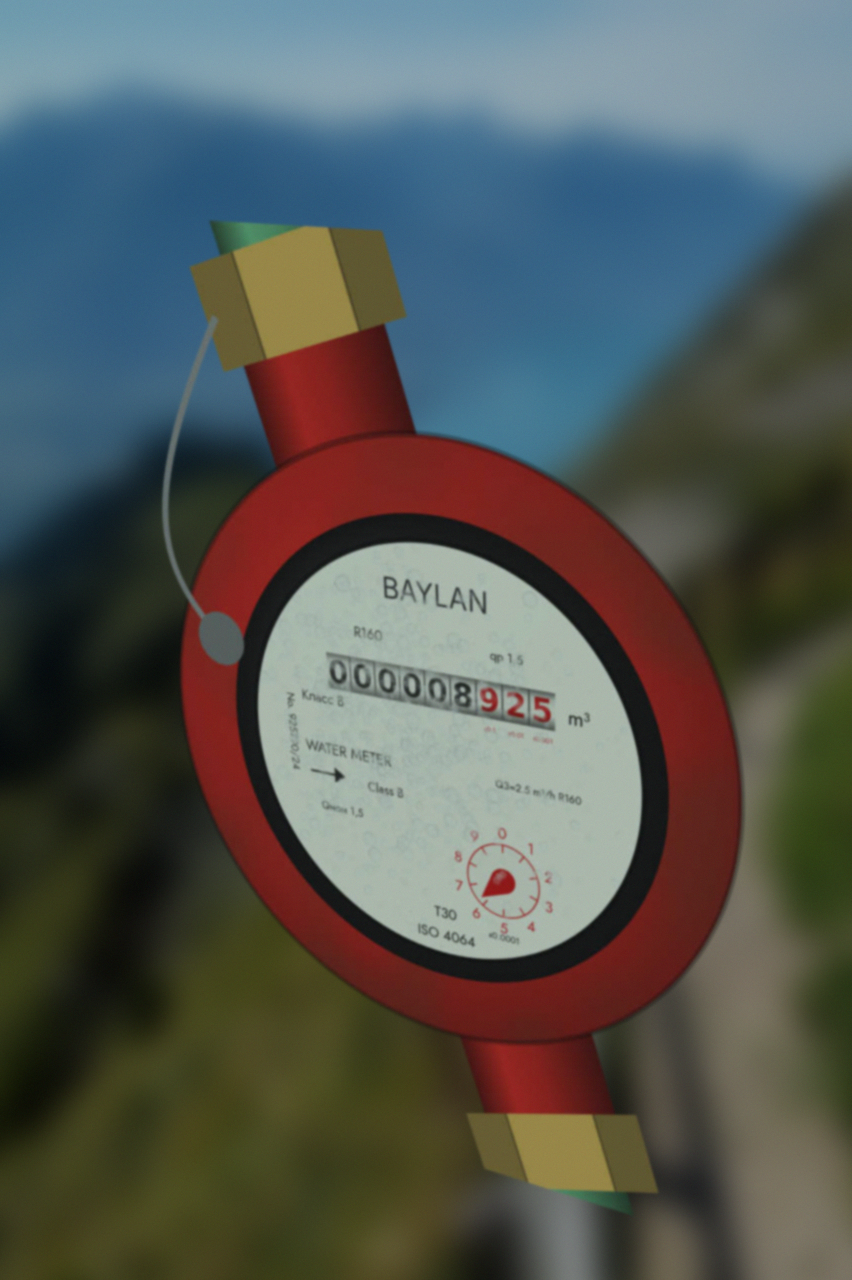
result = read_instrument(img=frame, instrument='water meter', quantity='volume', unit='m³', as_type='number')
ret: 8.9256 m³
